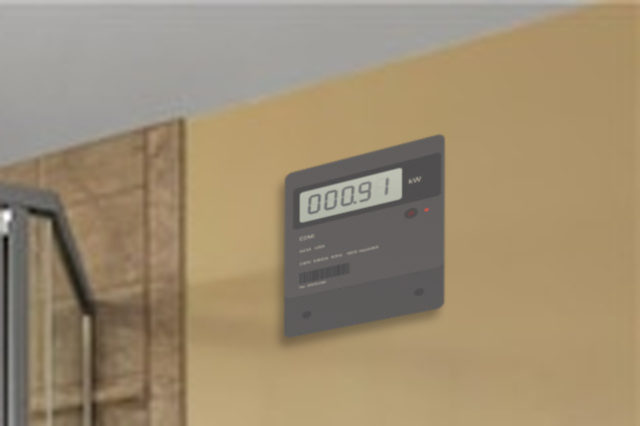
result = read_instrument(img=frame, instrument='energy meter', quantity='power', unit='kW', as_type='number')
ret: 0.91 kW
